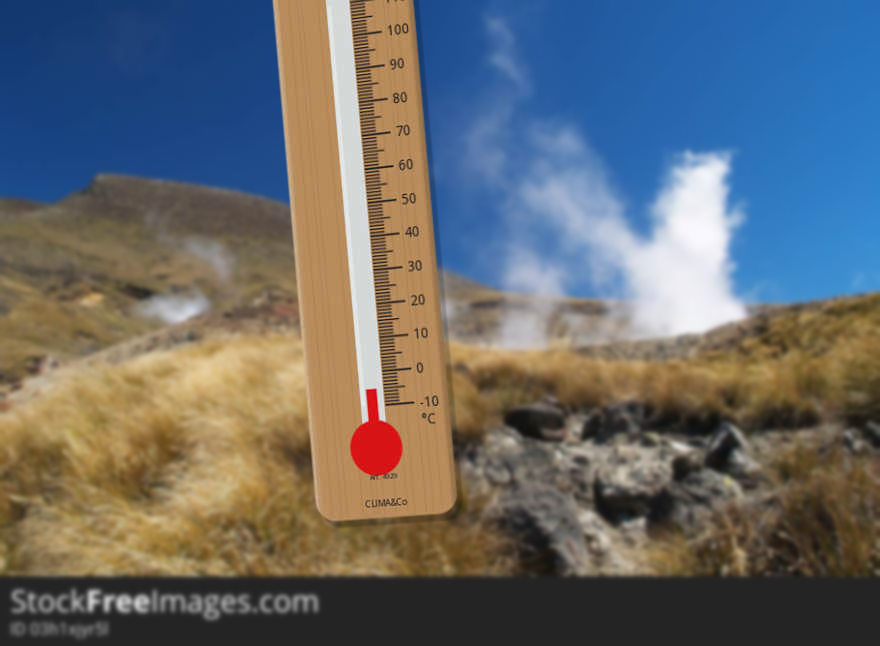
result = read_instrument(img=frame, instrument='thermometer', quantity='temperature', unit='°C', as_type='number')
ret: -5 °C
